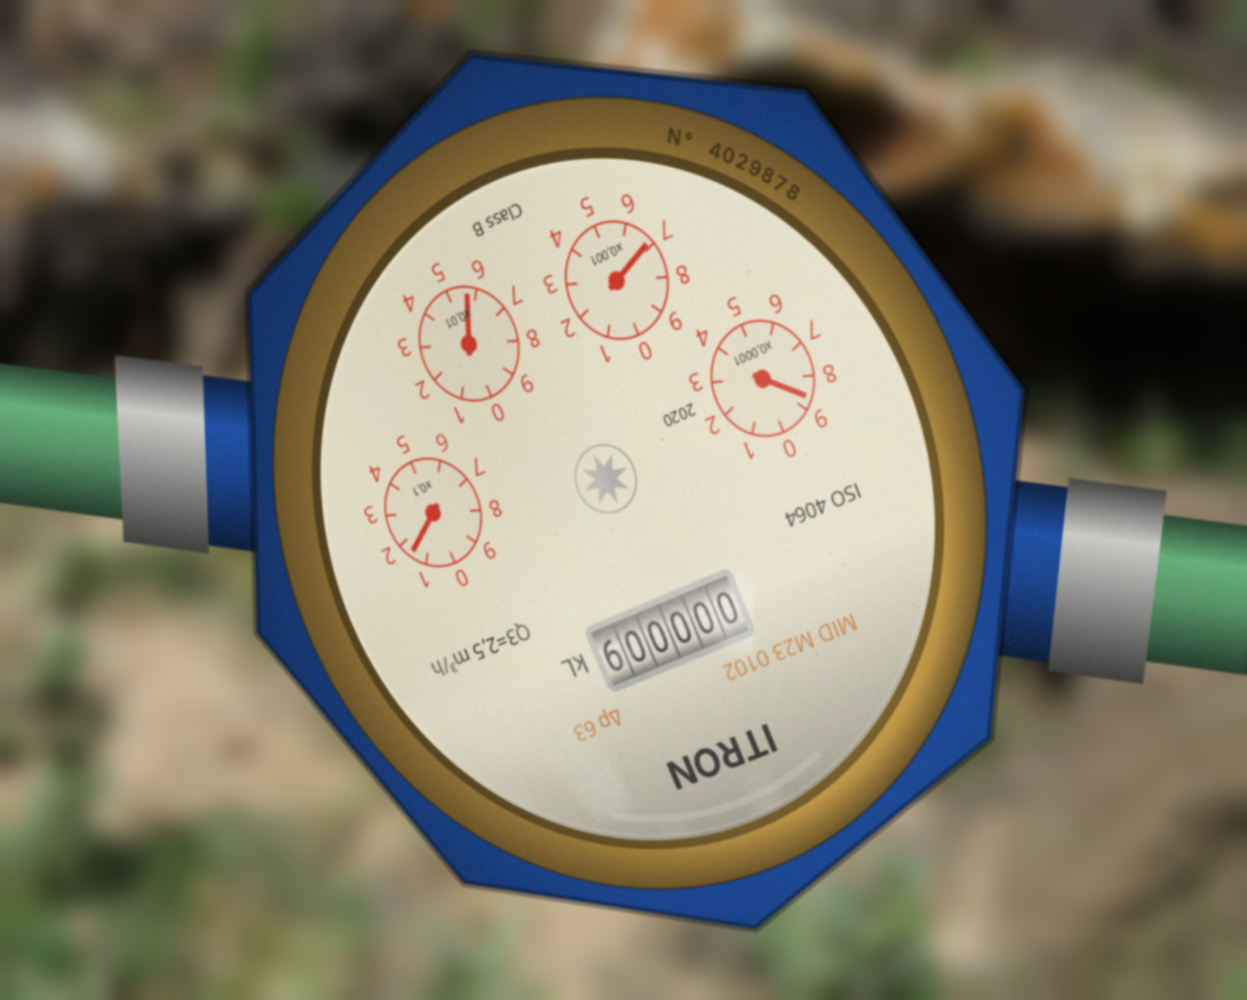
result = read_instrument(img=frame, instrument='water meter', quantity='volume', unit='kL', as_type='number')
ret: 9.1568 kL
